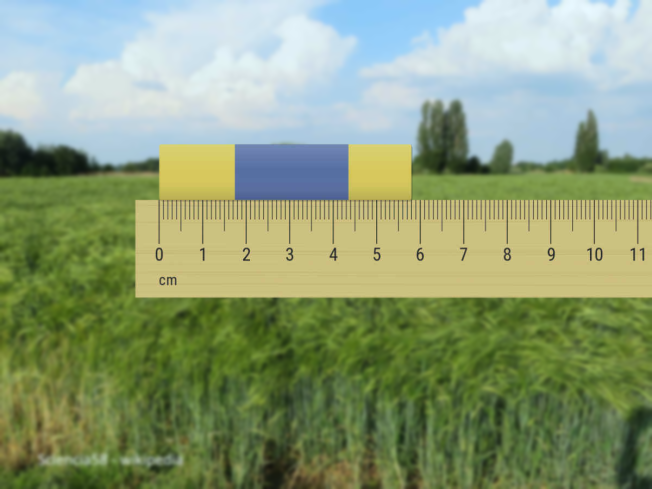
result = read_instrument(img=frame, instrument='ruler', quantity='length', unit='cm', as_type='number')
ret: 5.8 cm
